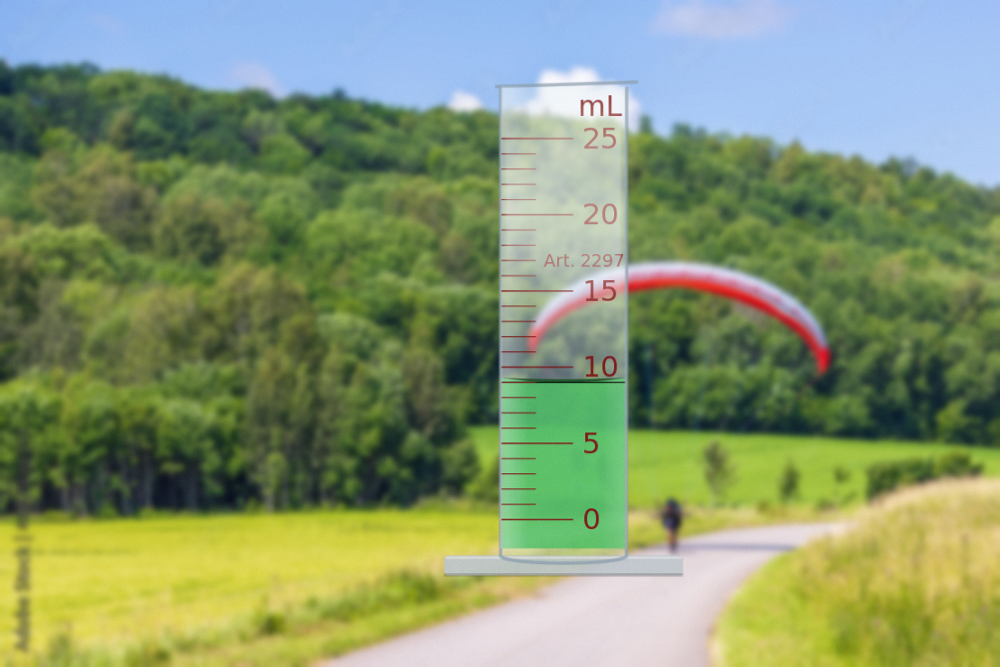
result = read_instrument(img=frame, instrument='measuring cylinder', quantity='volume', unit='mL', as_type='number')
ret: 9 mL
